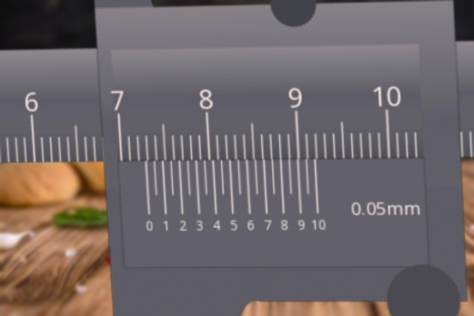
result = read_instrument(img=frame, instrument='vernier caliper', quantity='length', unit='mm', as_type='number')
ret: 72.8 mm
